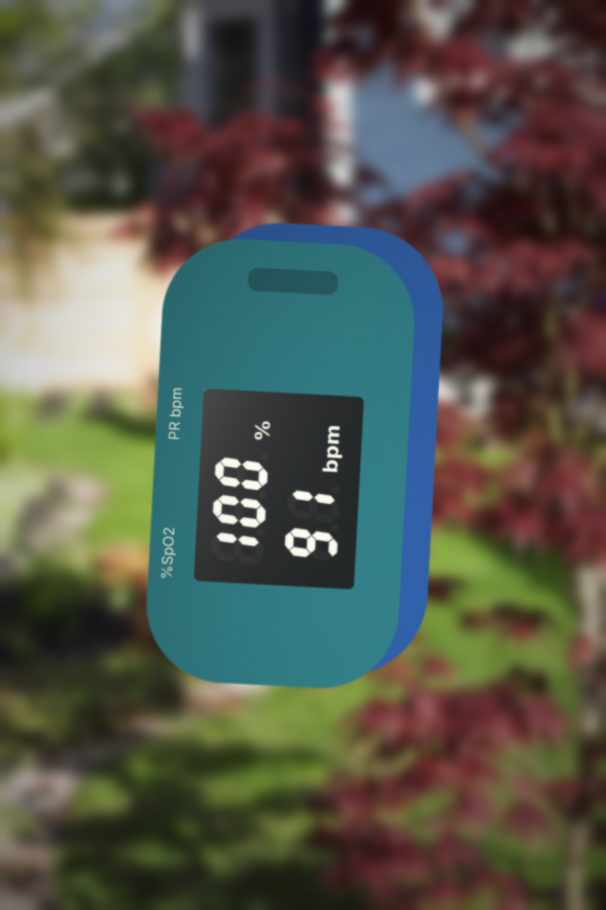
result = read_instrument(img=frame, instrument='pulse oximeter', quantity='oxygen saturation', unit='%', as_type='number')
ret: 100 %
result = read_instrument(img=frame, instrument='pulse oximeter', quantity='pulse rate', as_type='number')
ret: 91 bpm
